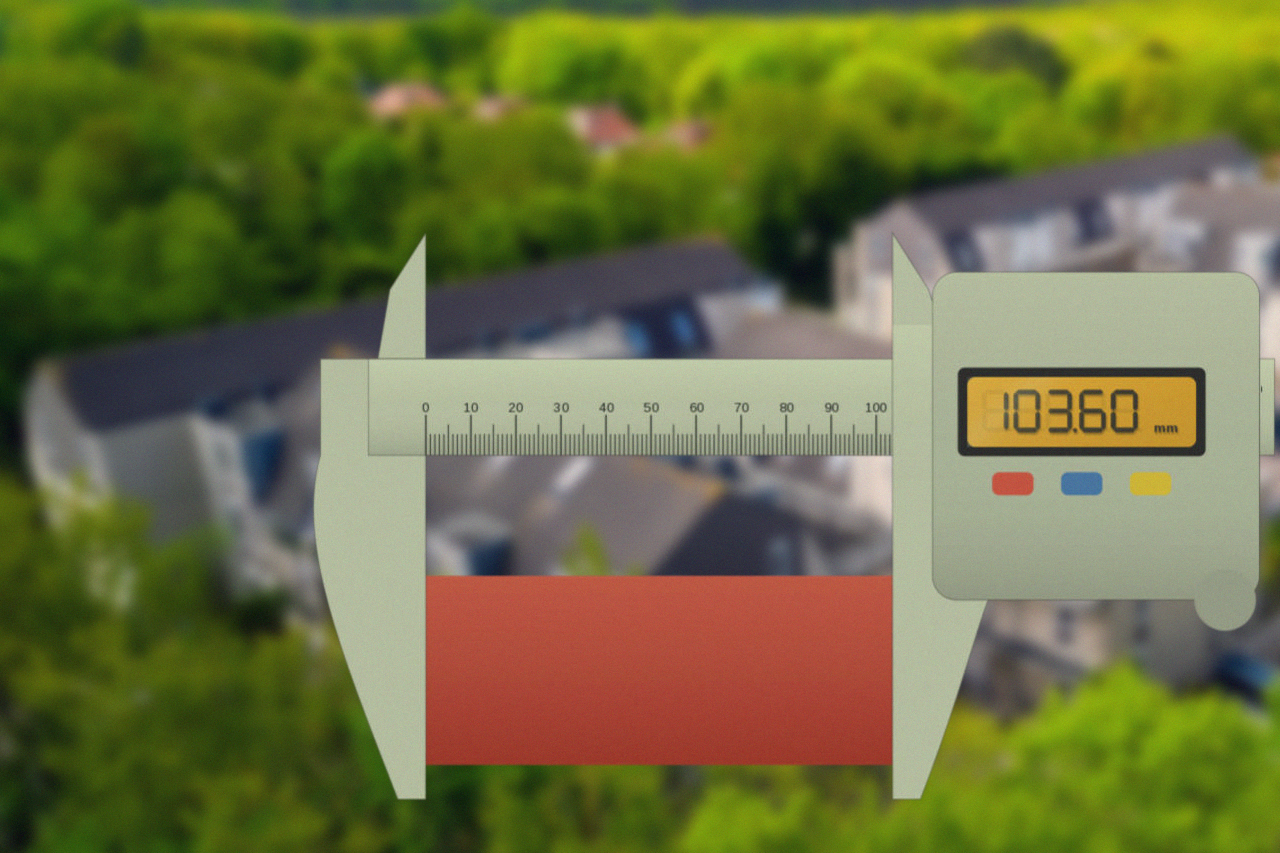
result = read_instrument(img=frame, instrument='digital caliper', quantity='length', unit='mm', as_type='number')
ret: 103.60 mm
